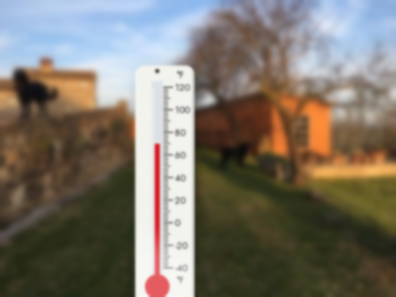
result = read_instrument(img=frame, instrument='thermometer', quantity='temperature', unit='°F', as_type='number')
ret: 70 °F
